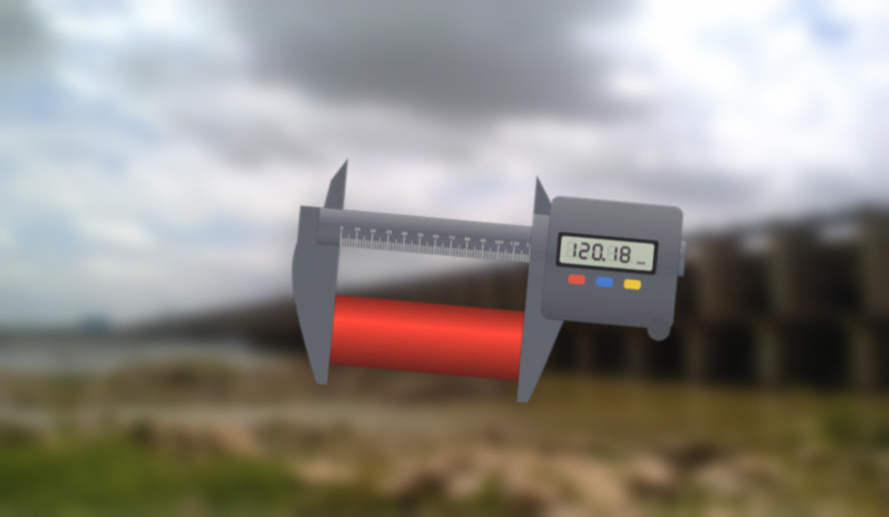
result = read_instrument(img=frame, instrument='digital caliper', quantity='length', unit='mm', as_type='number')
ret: 120.18 mm
